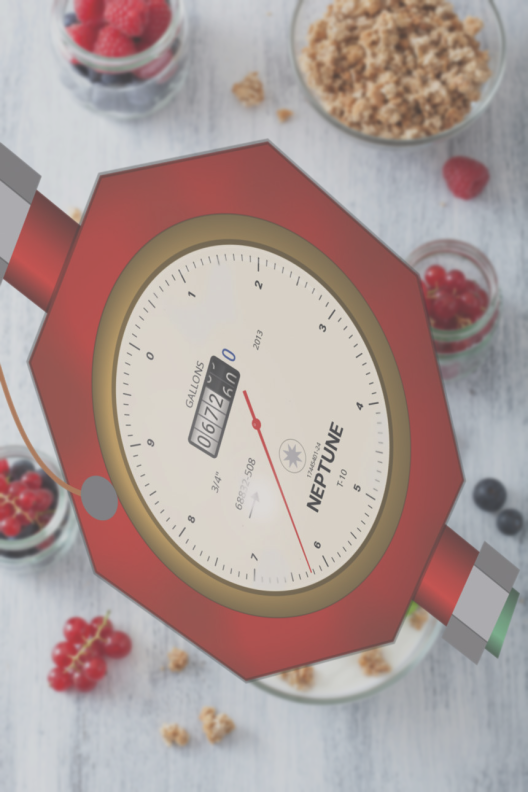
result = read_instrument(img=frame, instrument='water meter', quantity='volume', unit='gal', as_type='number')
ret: 672596.2 gal
